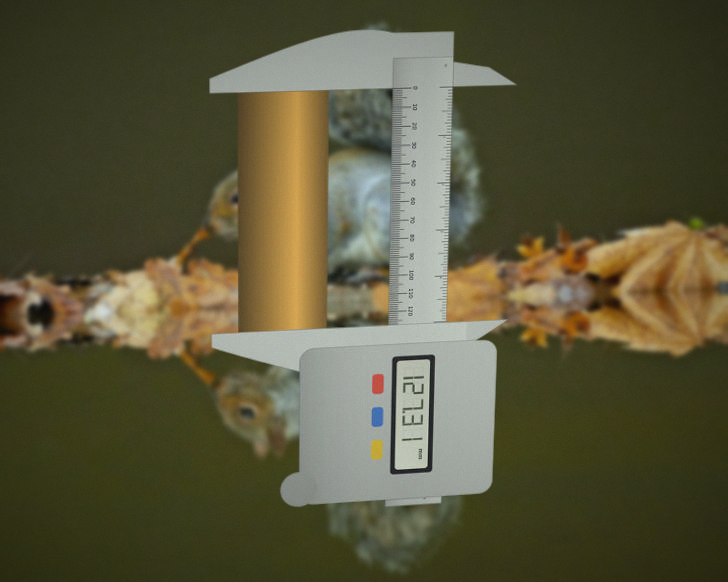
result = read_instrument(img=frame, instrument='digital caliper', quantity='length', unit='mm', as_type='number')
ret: 127.31 mm
